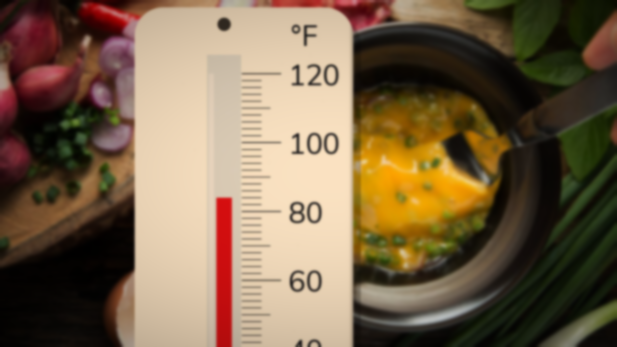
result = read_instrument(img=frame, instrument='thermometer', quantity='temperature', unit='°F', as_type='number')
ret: 84 °F
